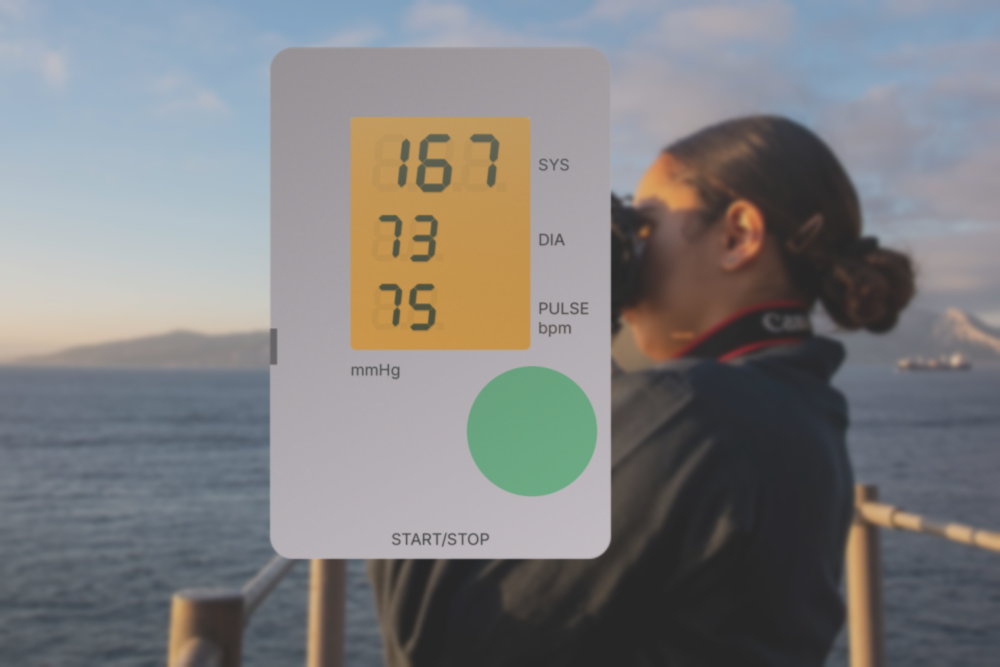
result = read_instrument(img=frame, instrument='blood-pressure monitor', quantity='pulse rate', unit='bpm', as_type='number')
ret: 75 bpm
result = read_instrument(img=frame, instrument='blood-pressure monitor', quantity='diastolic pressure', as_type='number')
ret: 73 mmHg
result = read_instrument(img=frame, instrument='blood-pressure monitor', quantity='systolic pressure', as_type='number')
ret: 167 mmHg
